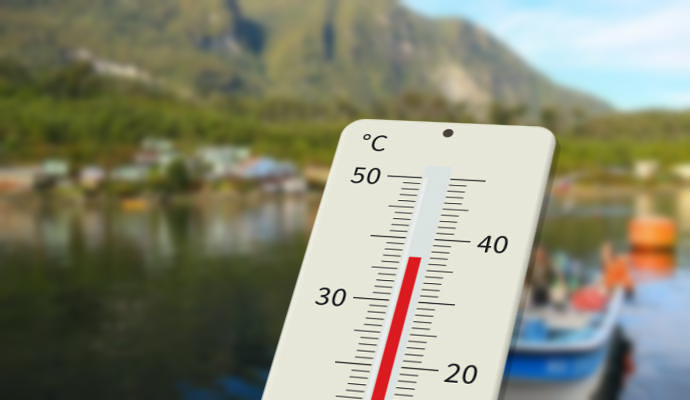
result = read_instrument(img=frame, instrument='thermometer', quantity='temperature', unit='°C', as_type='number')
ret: 37 °C
